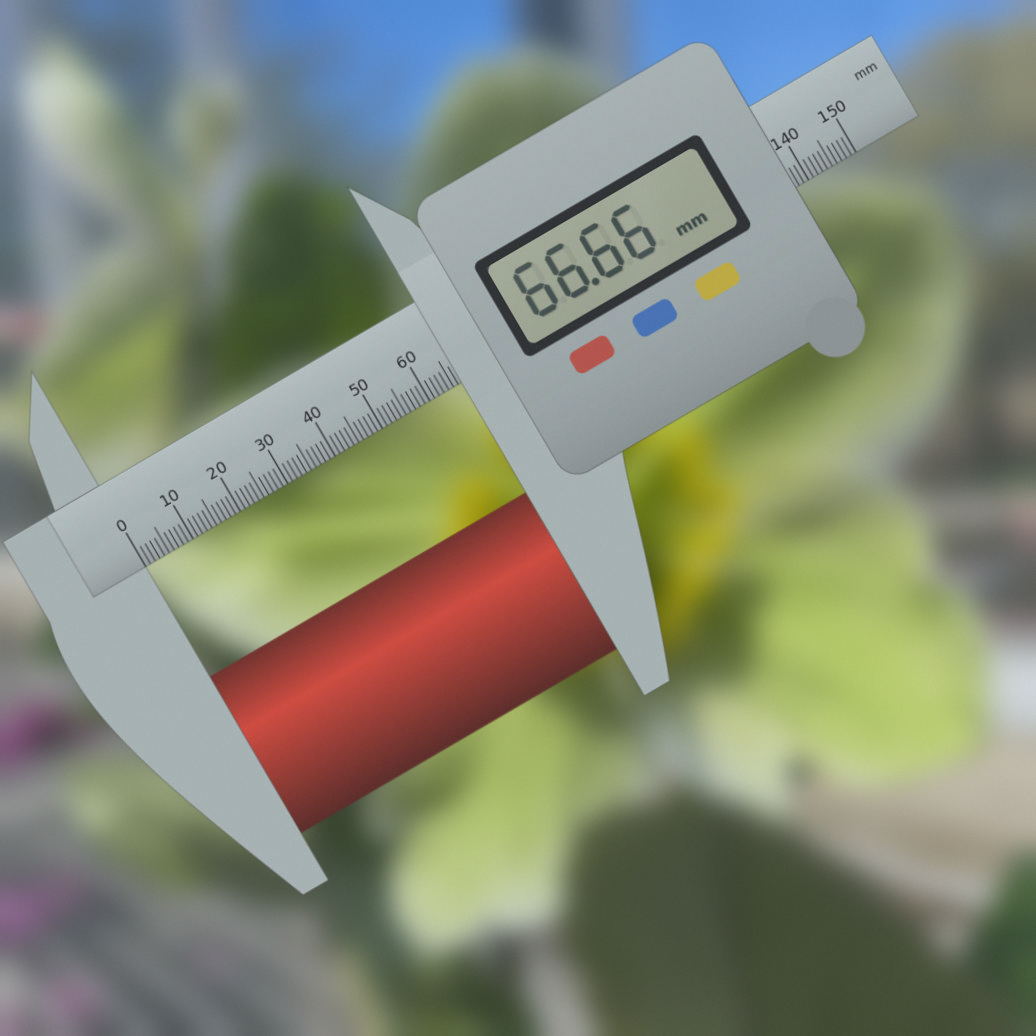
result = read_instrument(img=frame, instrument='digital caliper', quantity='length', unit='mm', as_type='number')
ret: 66.66 mm
